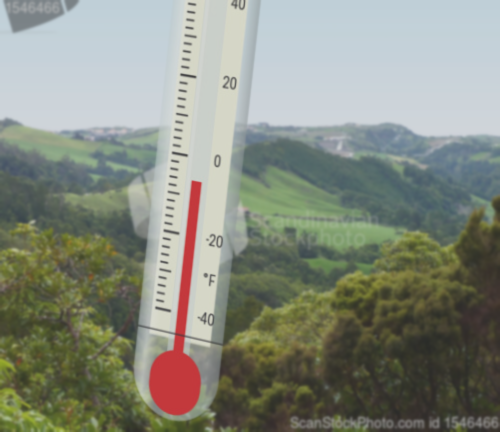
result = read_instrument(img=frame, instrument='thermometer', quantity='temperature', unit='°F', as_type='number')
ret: -6 °F
